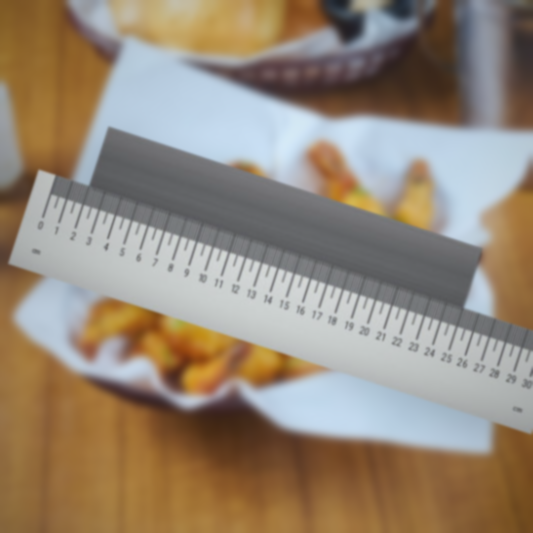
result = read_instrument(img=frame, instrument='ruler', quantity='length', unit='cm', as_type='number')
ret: 23 cm
